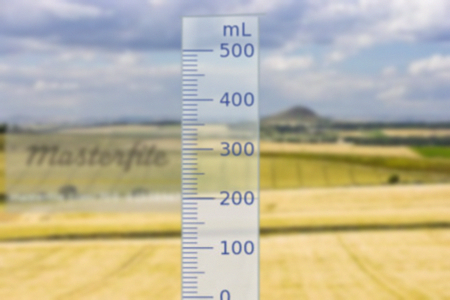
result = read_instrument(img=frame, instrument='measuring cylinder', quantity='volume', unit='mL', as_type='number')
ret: 200 mL
